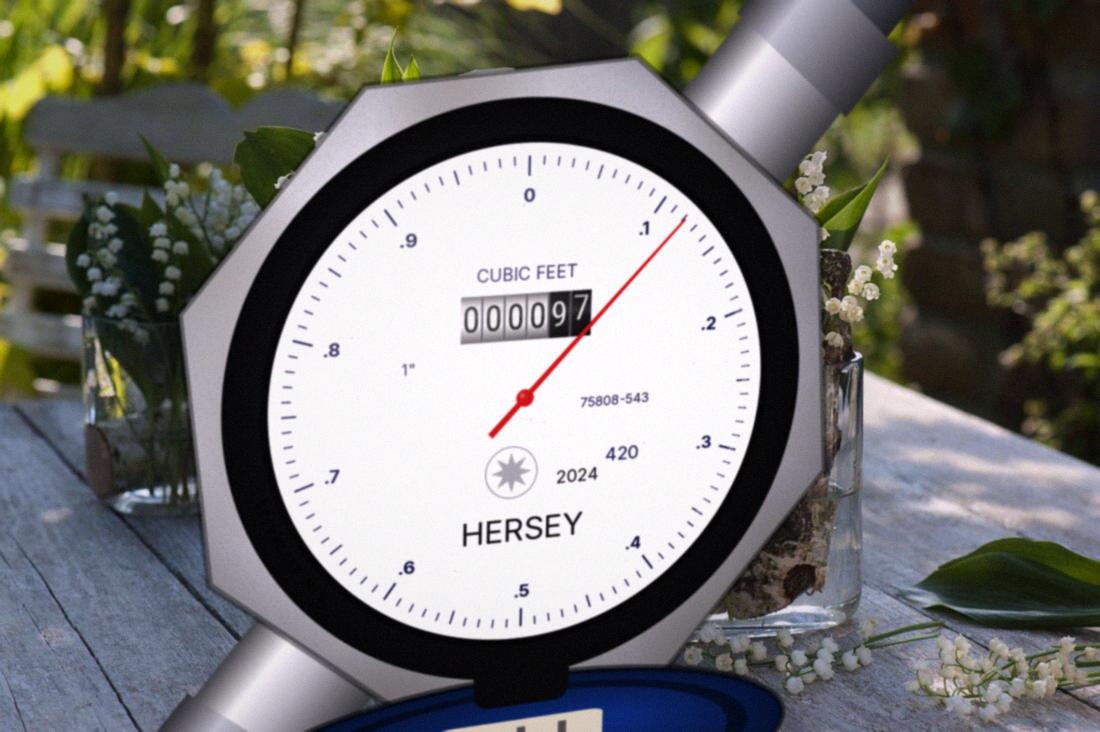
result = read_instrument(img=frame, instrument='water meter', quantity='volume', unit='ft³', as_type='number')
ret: 97.12 ft³
